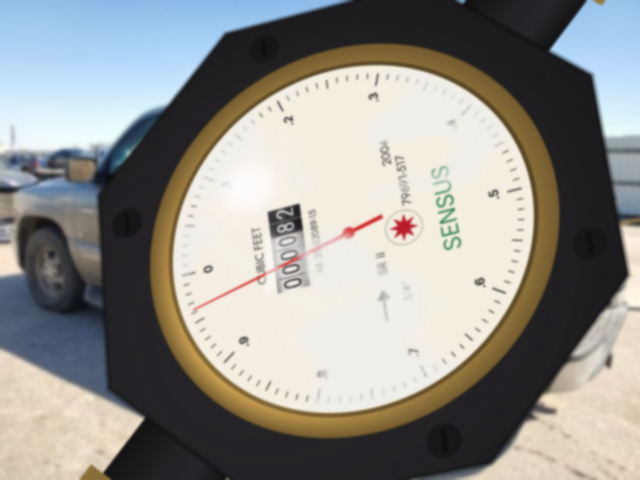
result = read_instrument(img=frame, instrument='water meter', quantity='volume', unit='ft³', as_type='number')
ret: 81.96 ft³
